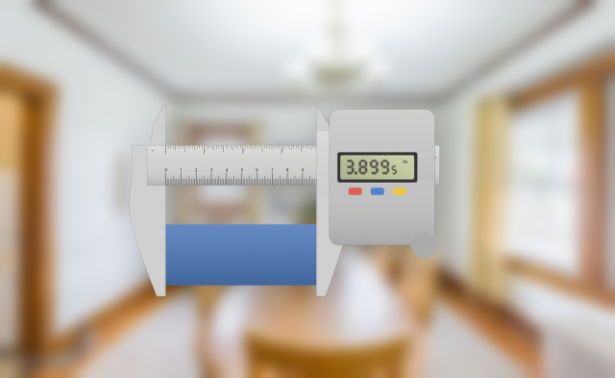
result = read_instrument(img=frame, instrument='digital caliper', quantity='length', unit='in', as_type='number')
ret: 3.8995 in
